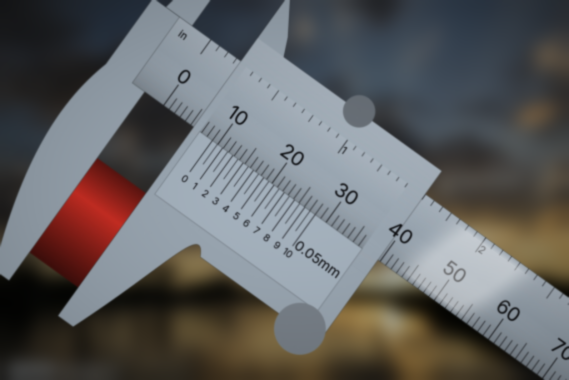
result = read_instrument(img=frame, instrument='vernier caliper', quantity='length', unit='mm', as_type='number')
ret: 9.0 mm
